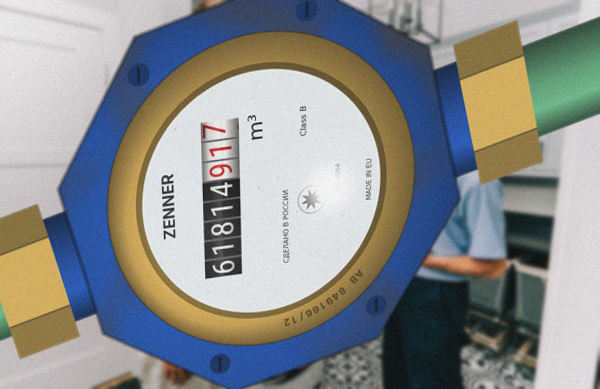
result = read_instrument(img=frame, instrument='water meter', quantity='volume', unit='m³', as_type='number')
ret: 61814.917 m³
